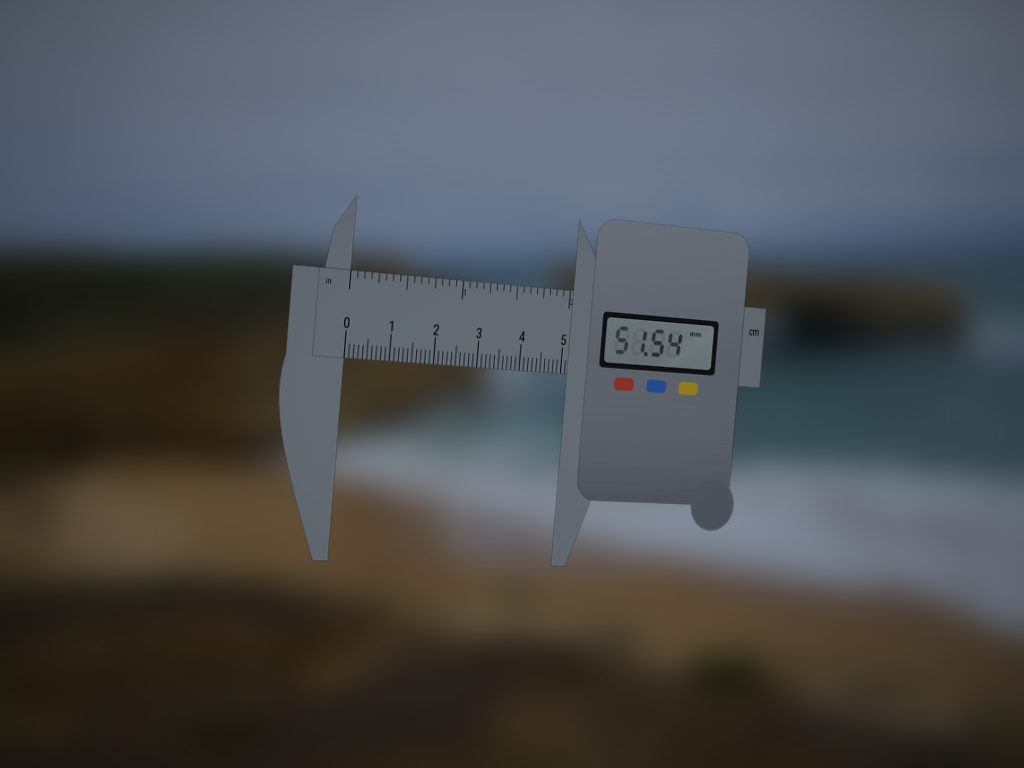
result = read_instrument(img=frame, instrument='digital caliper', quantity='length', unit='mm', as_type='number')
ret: 51.54 mm
